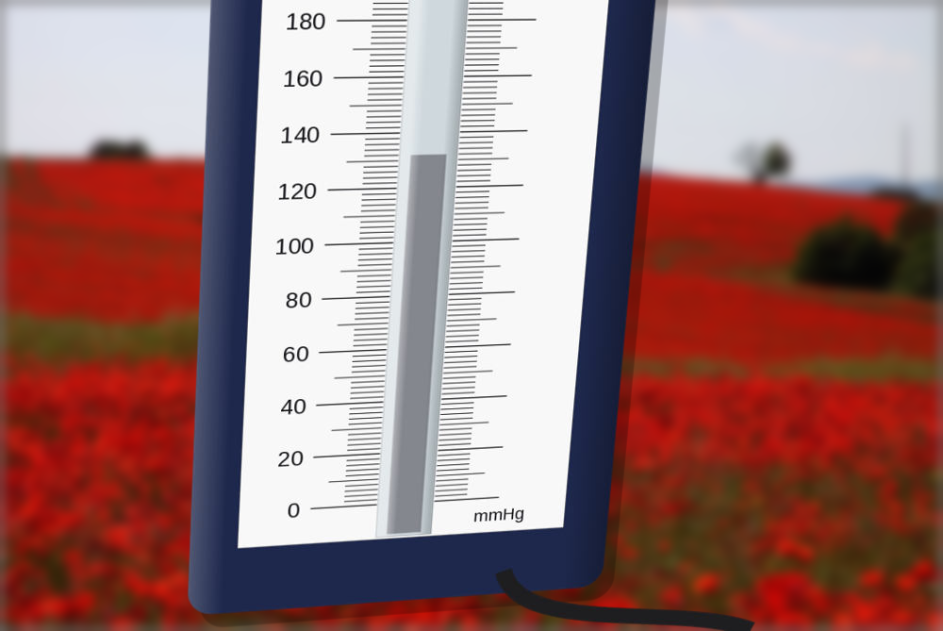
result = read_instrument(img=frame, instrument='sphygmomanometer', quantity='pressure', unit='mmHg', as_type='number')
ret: 132 mmHg
